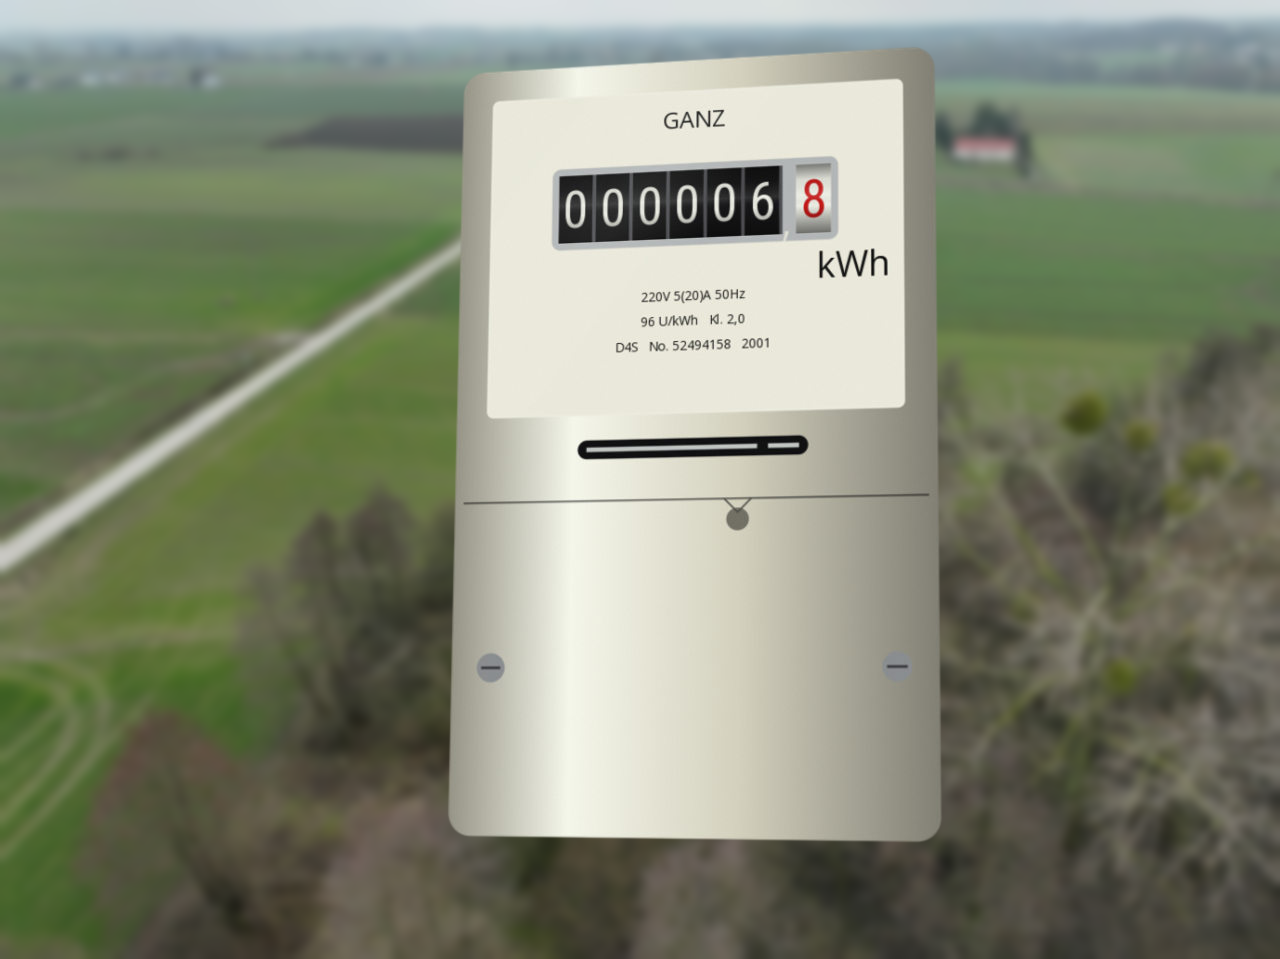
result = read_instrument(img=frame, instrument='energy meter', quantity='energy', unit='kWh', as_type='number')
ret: 6.8 kWh
